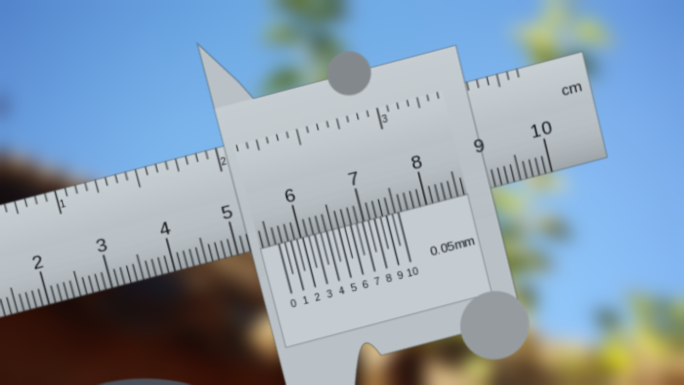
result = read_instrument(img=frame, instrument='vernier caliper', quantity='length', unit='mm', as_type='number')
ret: 56.5 mm
